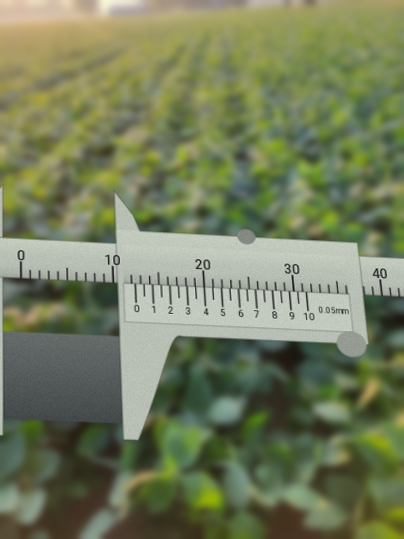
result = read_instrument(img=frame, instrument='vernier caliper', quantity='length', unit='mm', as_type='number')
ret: 12.4 mm
